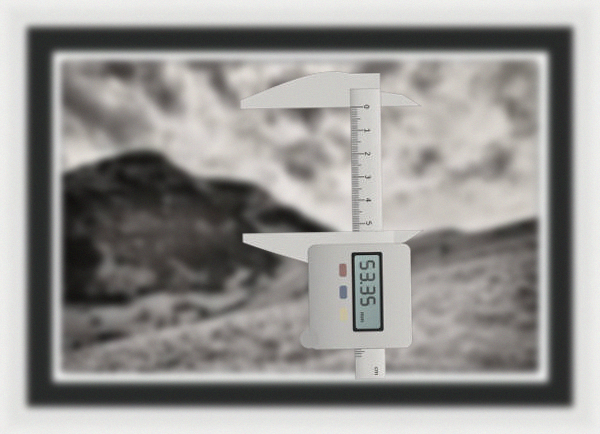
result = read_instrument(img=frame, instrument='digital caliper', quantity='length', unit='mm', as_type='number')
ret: 53.35 mm
